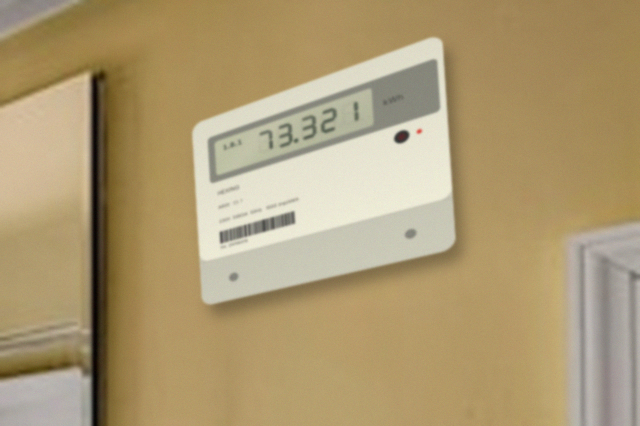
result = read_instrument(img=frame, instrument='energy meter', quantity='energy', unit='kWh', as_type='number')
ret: 73.321 kWh
